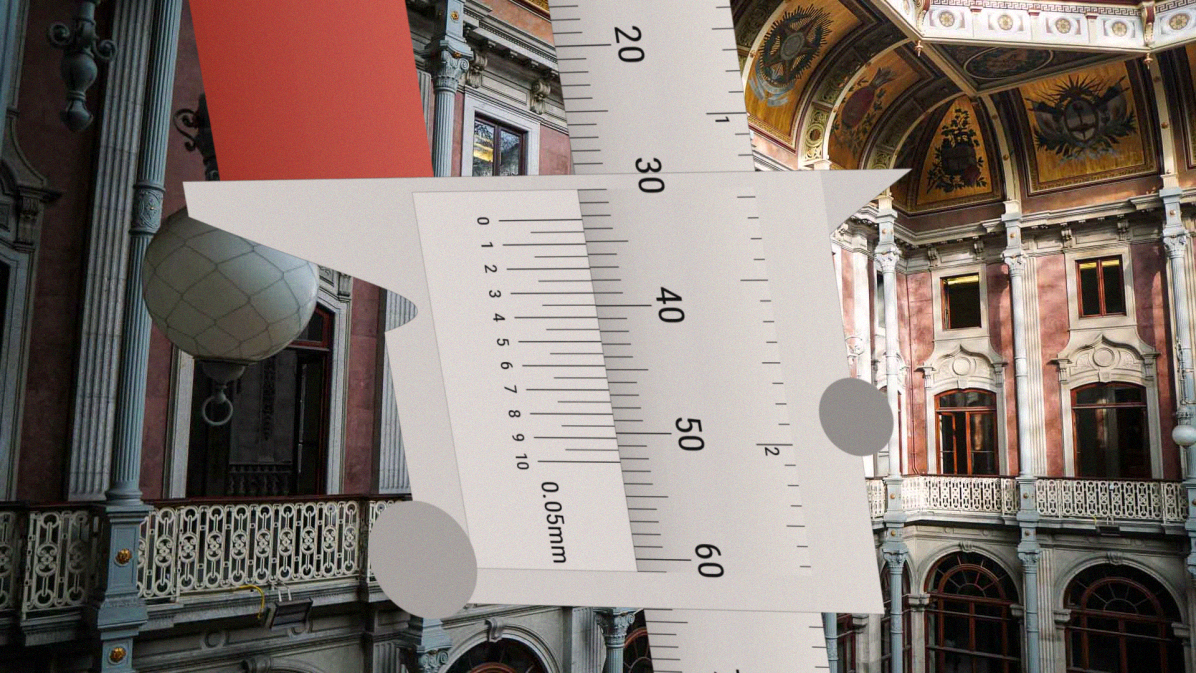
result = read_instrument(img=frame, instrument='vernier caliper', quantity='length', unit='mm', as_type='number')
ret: 33.3 mm
